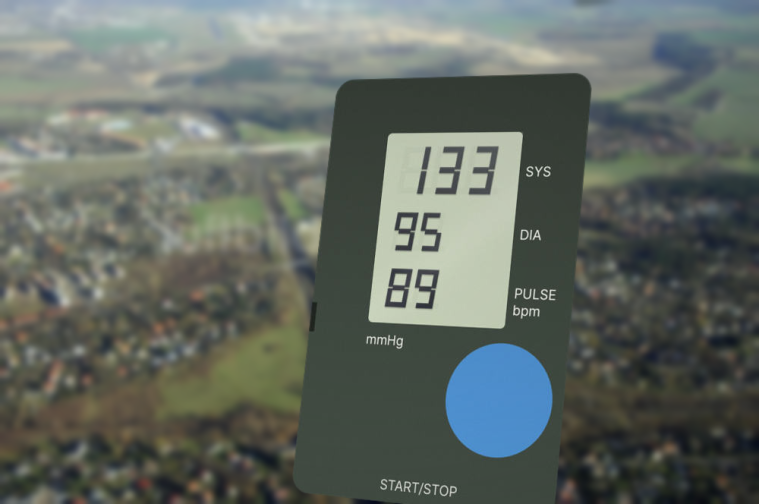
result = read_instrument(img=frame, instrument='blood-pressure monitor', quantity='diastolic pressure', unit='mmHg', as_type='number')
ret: 95 mmHg
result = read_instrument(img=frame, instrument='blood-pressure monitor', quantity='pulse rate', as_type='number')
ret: 89 bpm
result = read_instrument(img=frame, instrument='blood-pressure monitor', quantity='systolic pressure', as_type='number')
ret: 133 mmHg
